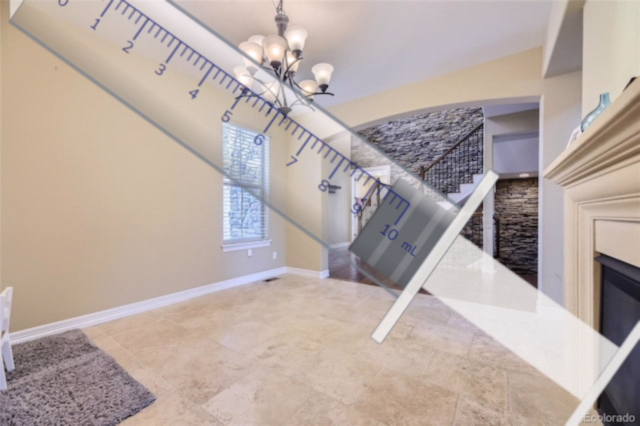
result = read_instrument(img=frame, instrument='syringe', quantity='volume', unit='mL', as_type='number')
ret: 9.4 mL
